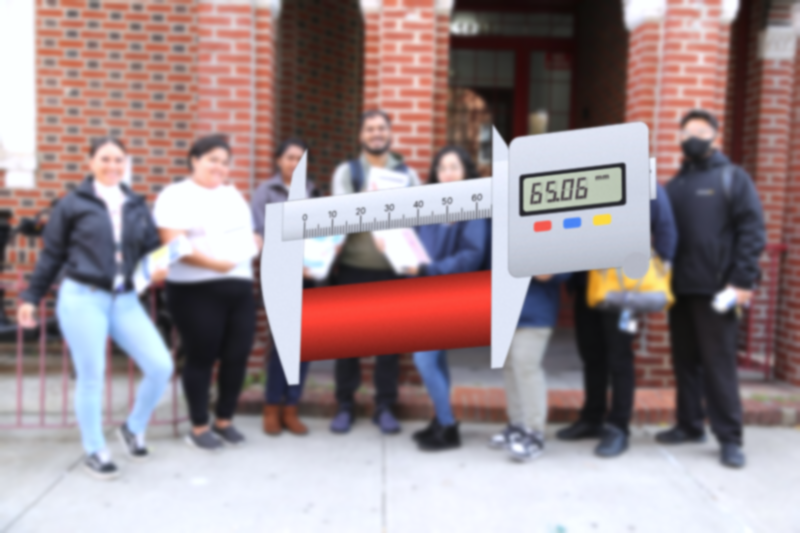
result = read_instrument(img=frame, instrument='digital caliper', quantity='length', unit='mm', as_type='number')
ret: 65.06 mm
